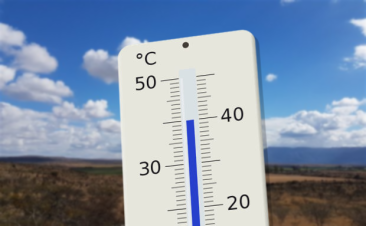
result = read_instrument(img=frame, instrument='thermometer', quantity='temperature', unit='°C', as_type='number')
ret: 40 °C
